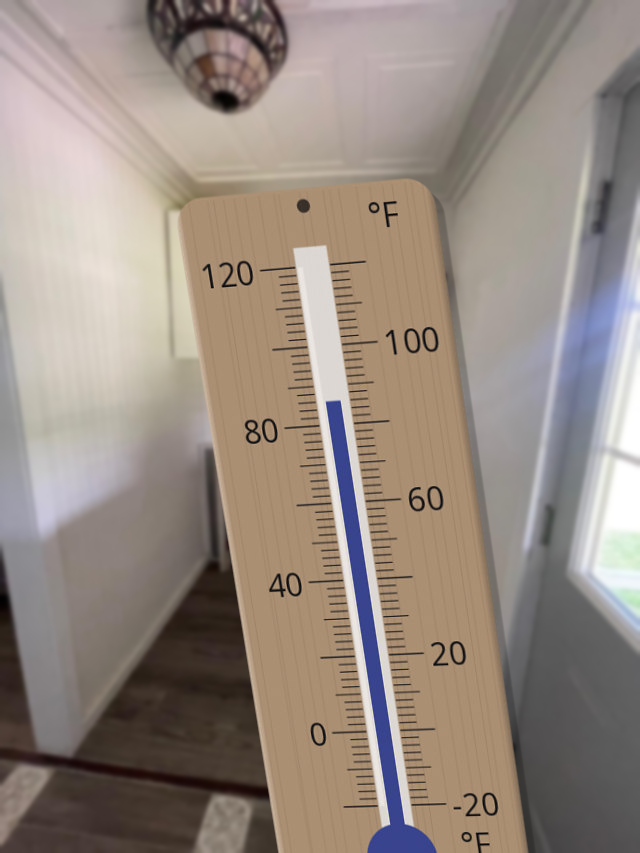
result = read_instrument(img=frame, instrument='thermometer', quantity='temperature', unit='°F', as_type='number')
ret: 86 °F
